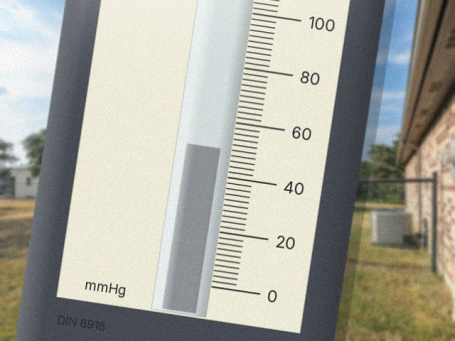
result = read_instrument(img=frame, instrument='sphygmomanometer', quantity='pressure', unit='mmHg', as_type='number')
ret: 50 mmHg
